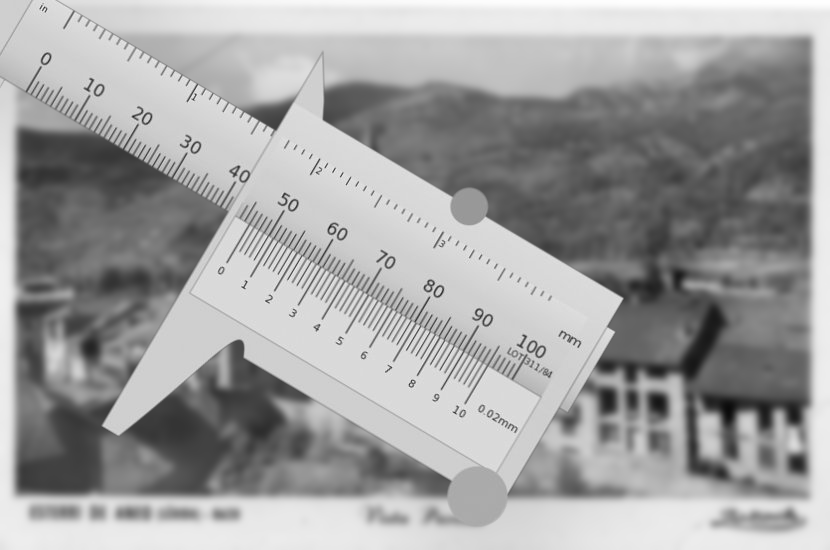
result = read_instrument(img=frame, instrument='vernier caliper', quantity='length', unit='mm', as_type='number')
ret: 46.0 mm
